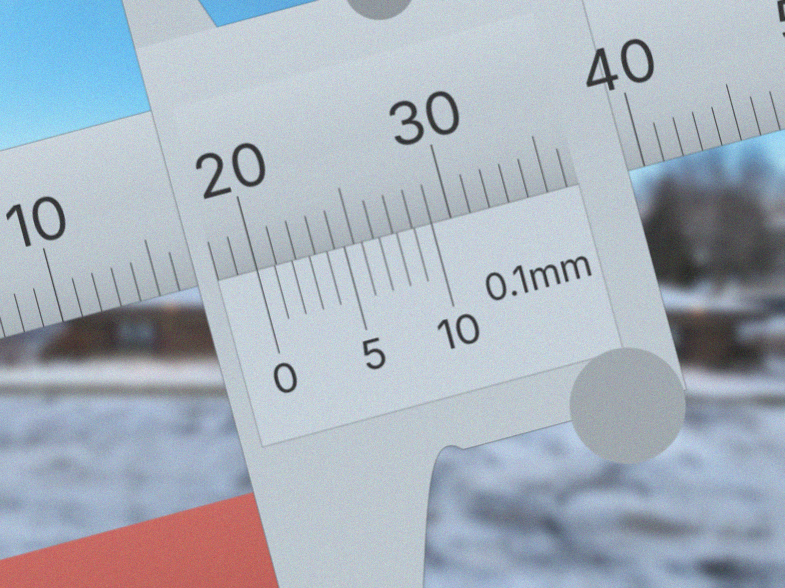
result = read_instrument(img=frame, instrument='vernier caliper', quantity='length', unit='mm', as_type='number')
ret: 20.0 mm
